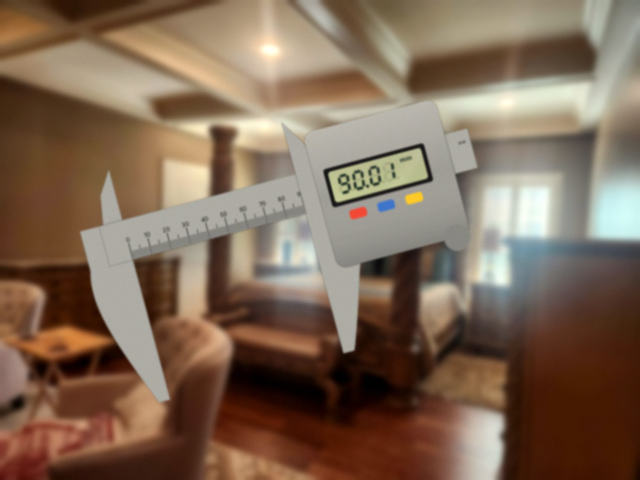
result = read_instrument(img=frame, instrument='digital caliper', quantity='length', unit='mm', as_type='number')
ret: 90.01 mm
